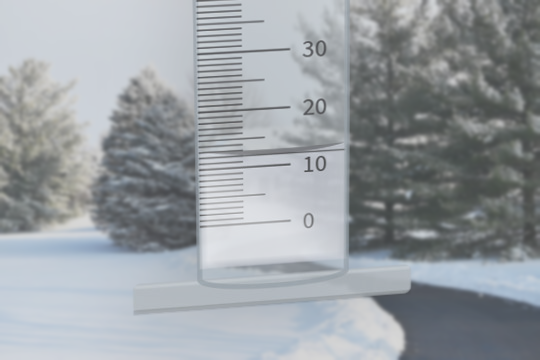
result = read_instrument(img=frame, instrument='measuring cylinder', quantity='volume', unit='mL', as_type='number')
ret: 12 mL
